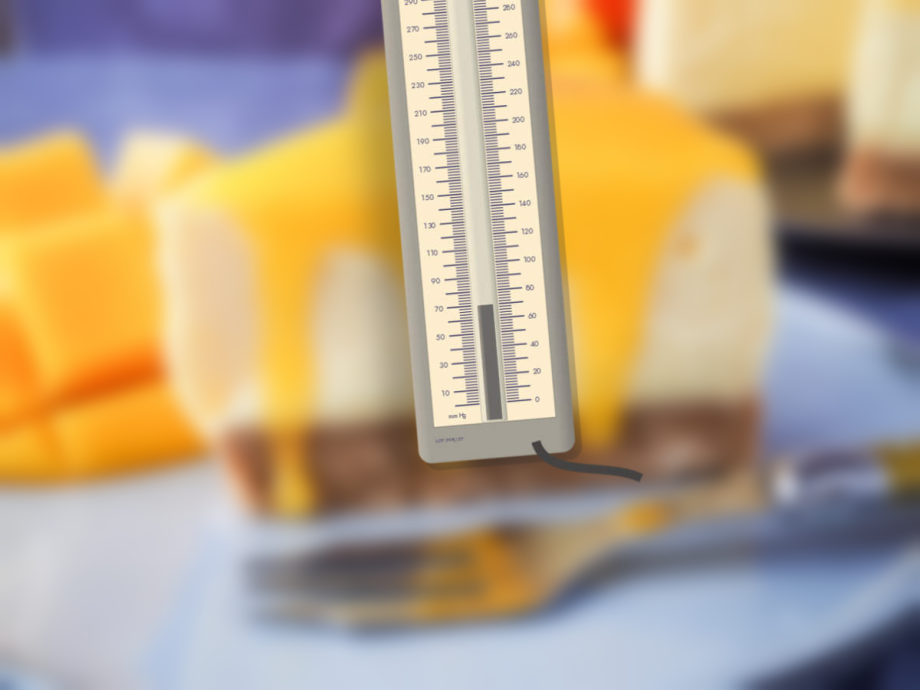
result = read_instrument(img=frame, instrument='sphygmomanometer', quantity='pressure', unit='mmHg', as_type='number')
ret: 70 mmHg
